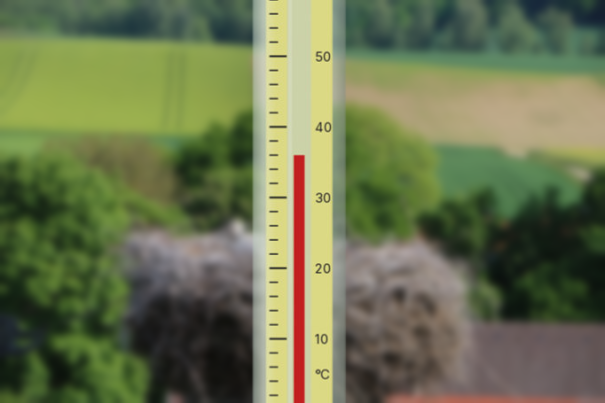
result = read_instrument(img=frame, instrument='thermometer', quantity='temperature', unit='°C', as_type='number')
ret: 36 °C
